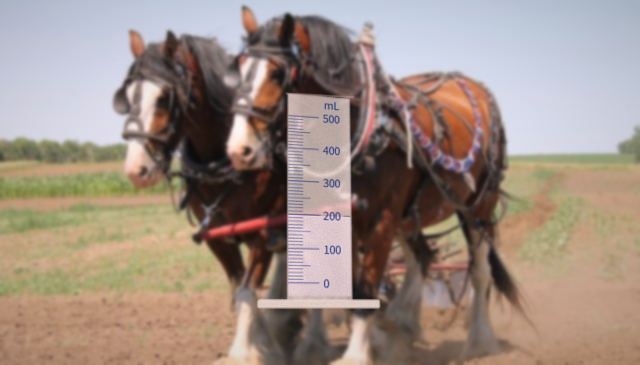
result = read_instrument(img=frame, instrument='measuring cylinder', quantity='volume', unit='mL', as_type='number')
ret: 200 mL
